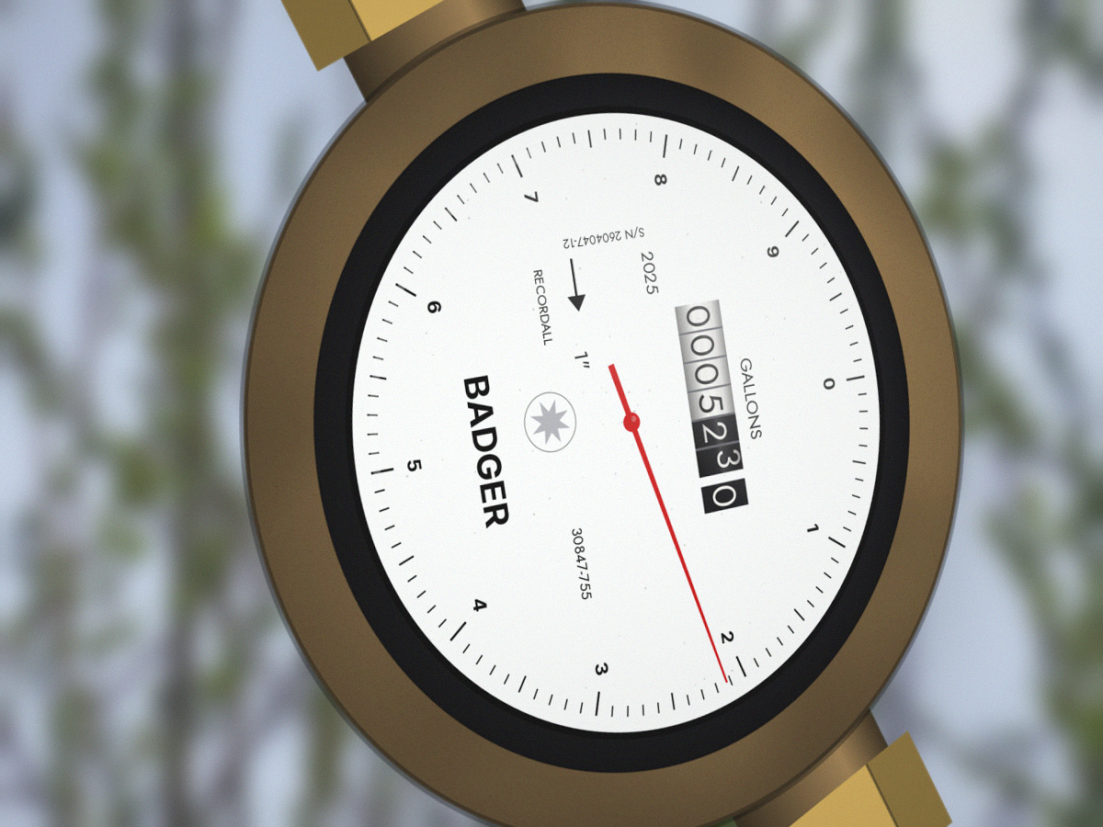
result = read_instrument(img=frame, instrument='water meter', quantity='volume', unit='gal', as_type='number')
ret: 5232.1 gal
